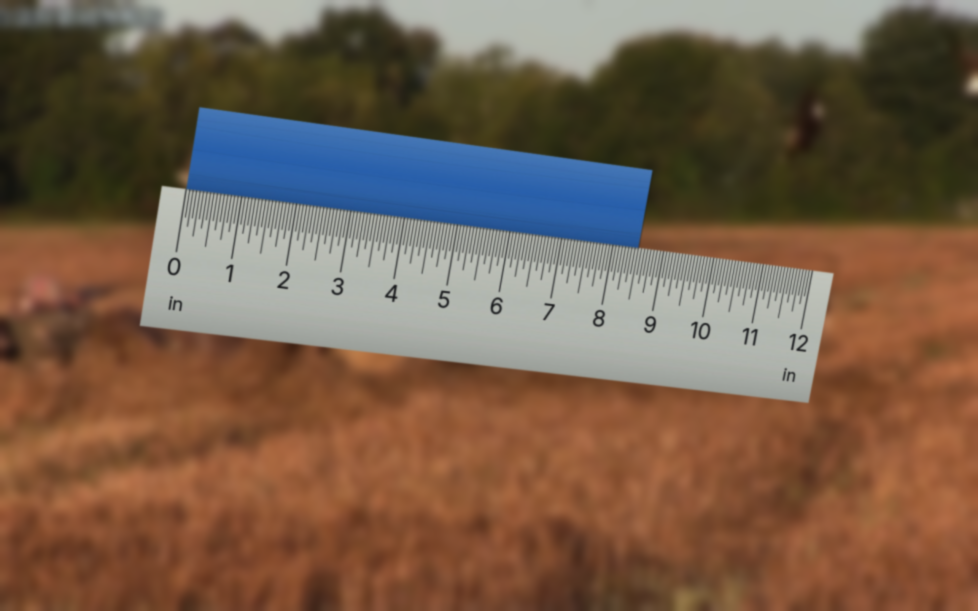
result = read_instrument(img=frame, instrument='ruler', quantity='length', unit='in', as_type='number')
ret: 8.5 in
